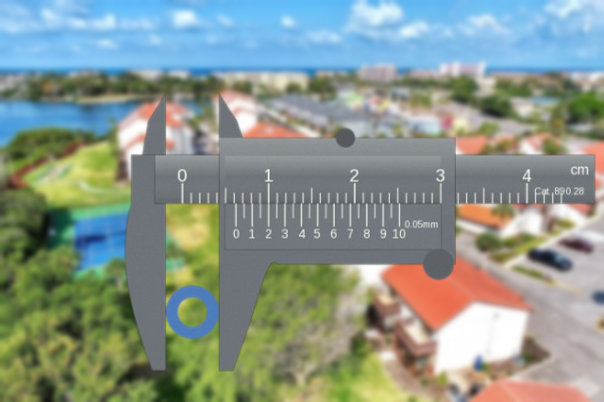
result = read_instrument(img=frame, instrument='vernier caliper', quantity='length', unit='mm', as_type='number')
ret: 6.2 mm
